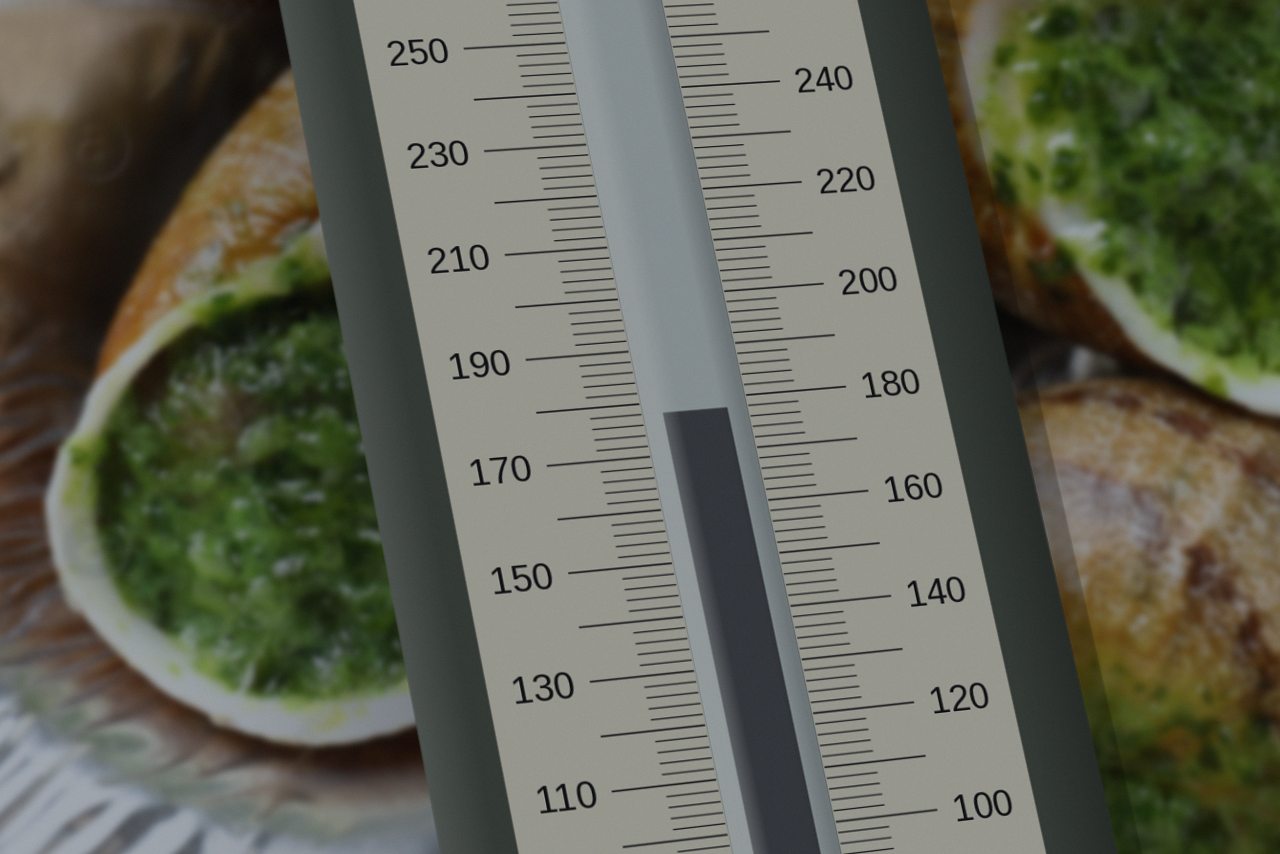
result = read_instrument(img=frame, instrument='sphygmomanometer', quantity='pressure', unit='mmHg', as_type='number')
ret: 178 mmHg
